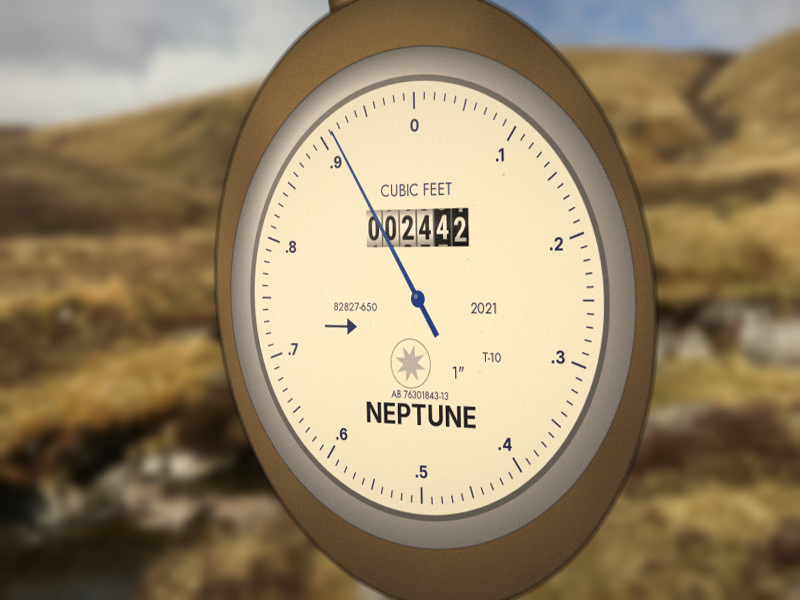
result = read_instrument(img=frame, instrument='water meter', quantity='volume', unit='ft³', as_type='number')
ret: 2441.91 ft³
